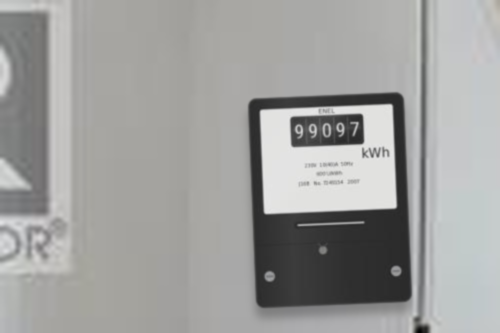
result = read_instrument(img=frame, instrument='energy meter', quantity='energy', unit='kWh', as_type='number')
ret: 99097 kWh
